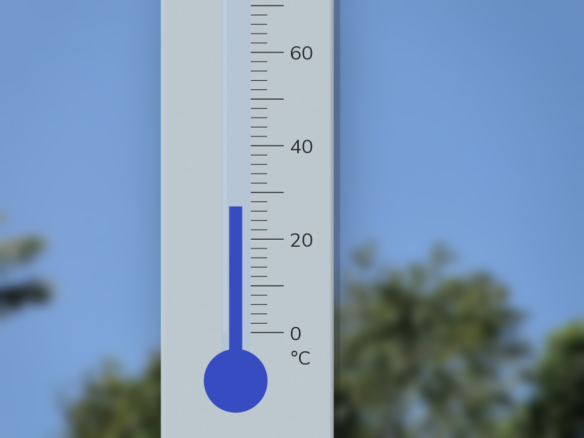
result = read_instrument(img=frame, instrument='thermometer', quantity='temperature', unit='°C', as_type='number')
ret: 27 °C
